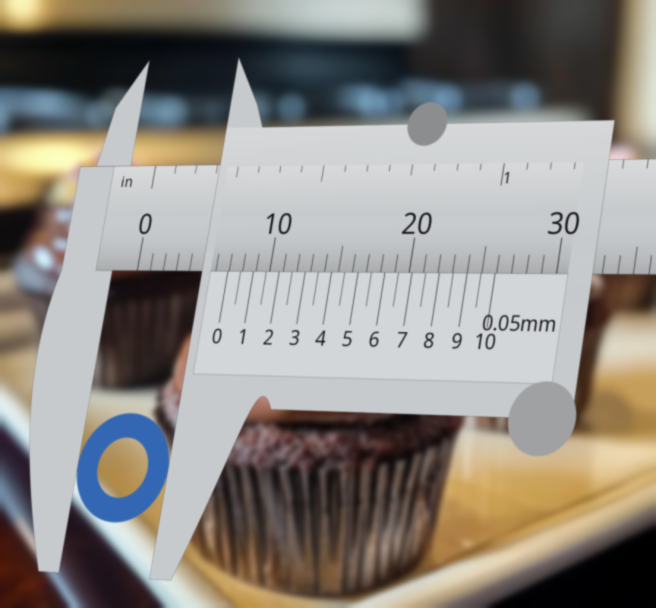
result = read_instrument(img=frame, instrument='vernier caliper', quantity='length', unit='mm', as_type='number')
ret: 6.9 mm
